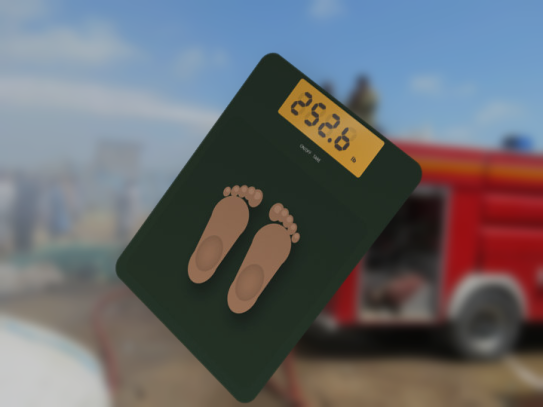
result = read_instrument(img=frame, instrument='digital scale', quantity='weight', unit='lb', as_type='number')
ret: 252.6 lb
